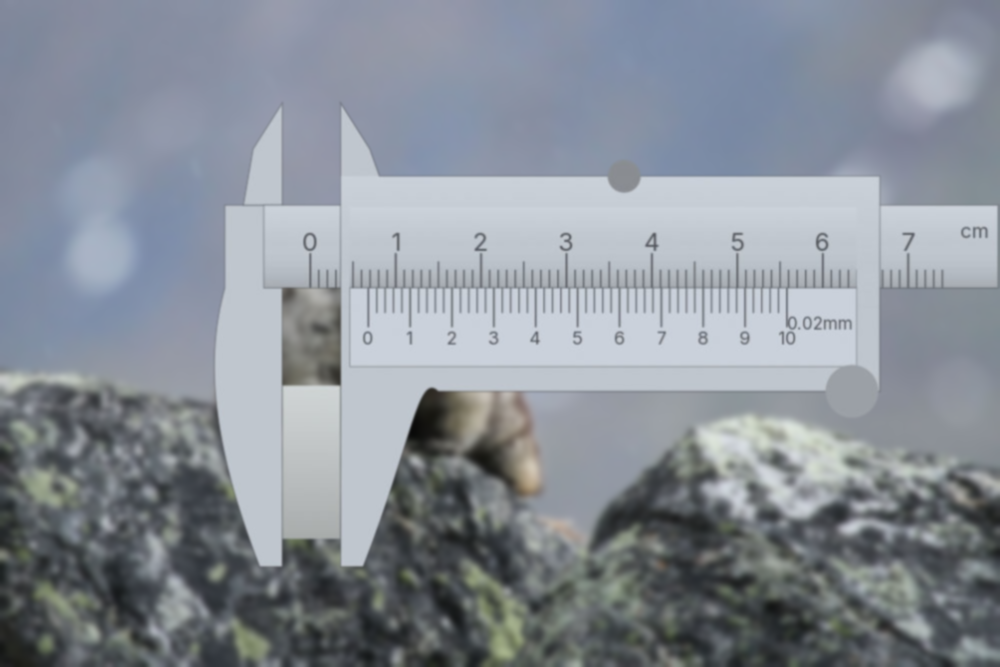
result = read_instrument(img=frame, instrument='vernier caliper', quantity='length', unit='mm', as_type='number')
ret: 6.8 mm
